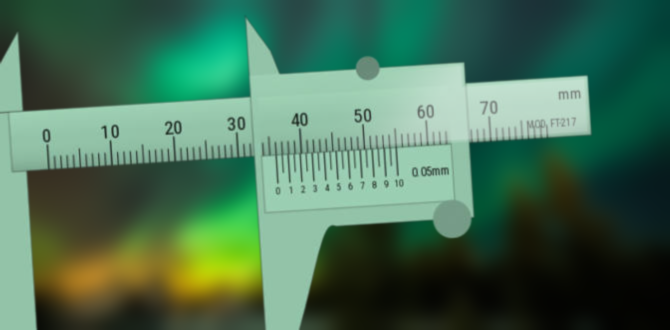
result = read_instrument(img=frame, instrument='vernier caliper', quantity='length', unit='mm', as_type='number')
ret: 36.0 mm
